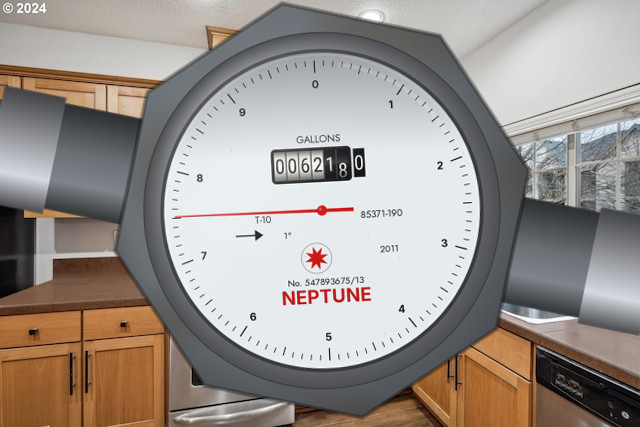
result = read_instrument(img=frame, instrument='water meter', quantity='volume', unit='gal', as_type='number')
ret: 62177.5 gal
